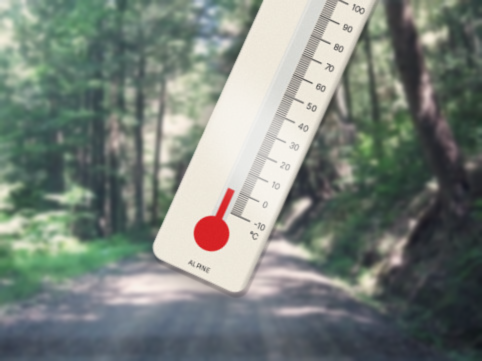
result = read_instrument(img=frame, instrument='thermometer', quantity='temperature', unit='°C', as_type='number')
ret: 0 °C
